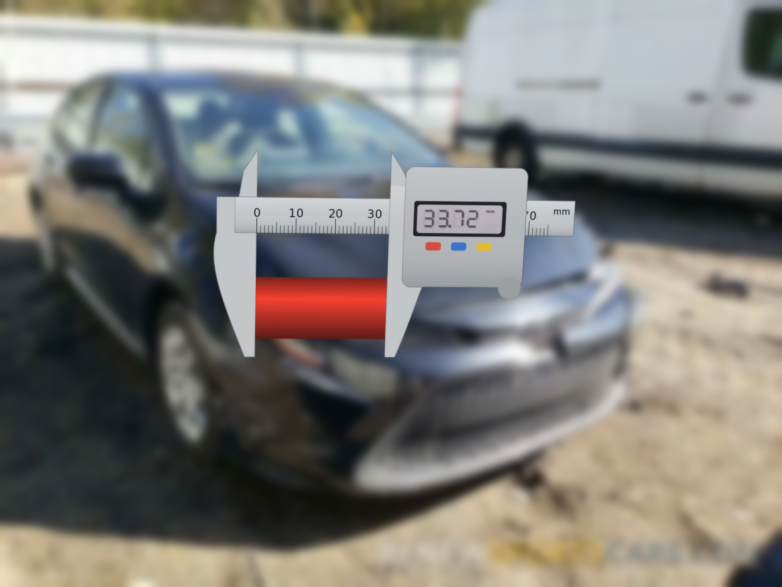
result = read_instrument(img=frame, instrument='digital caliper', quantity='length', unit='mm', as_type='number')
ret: 33.72 mm
